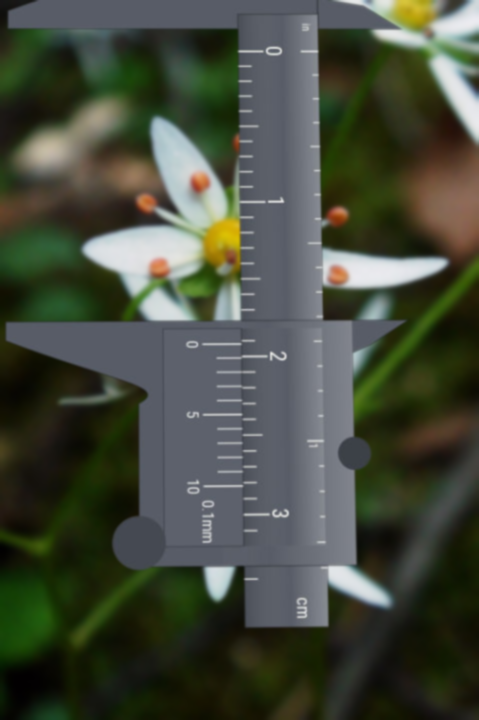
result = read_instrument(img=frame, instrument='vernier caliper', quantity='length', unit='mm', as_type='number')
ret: 19.2 mm
